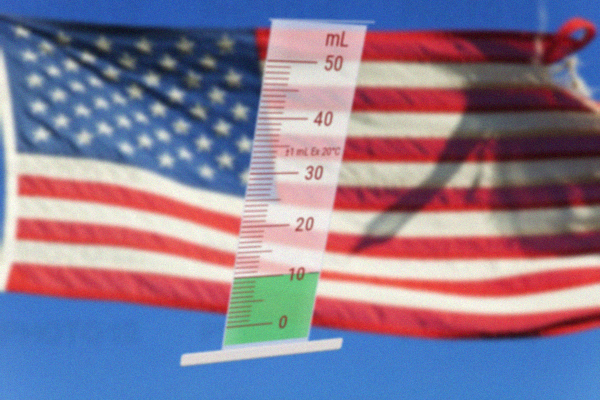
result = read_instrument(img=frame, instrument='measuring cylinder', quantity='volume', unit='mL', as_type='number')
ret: 10 mL
